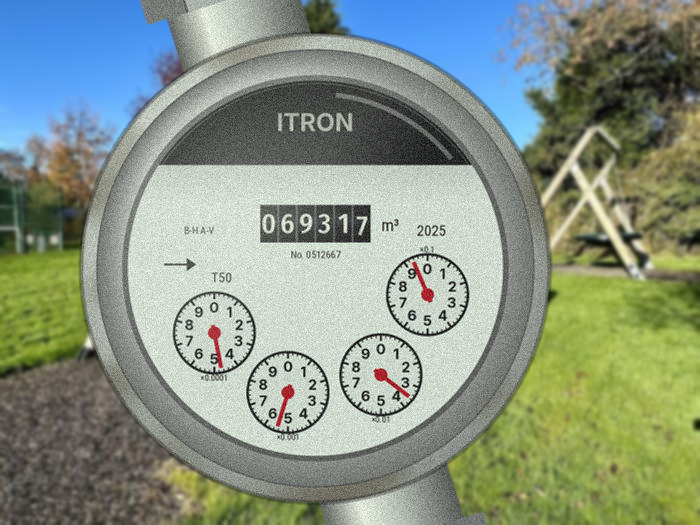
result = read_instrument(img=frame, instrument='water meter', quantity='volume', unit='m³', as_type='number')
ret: 69316.9354 m³
